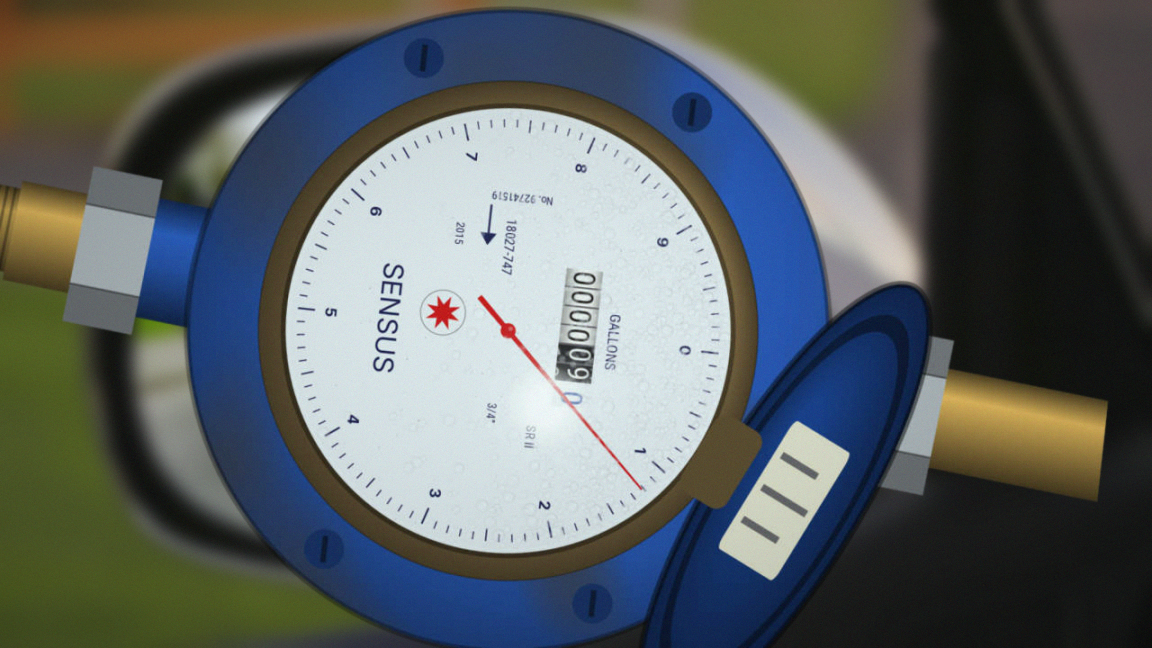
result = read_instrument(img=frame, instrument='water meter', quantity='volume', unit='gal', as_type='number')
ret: 91.2 gal
